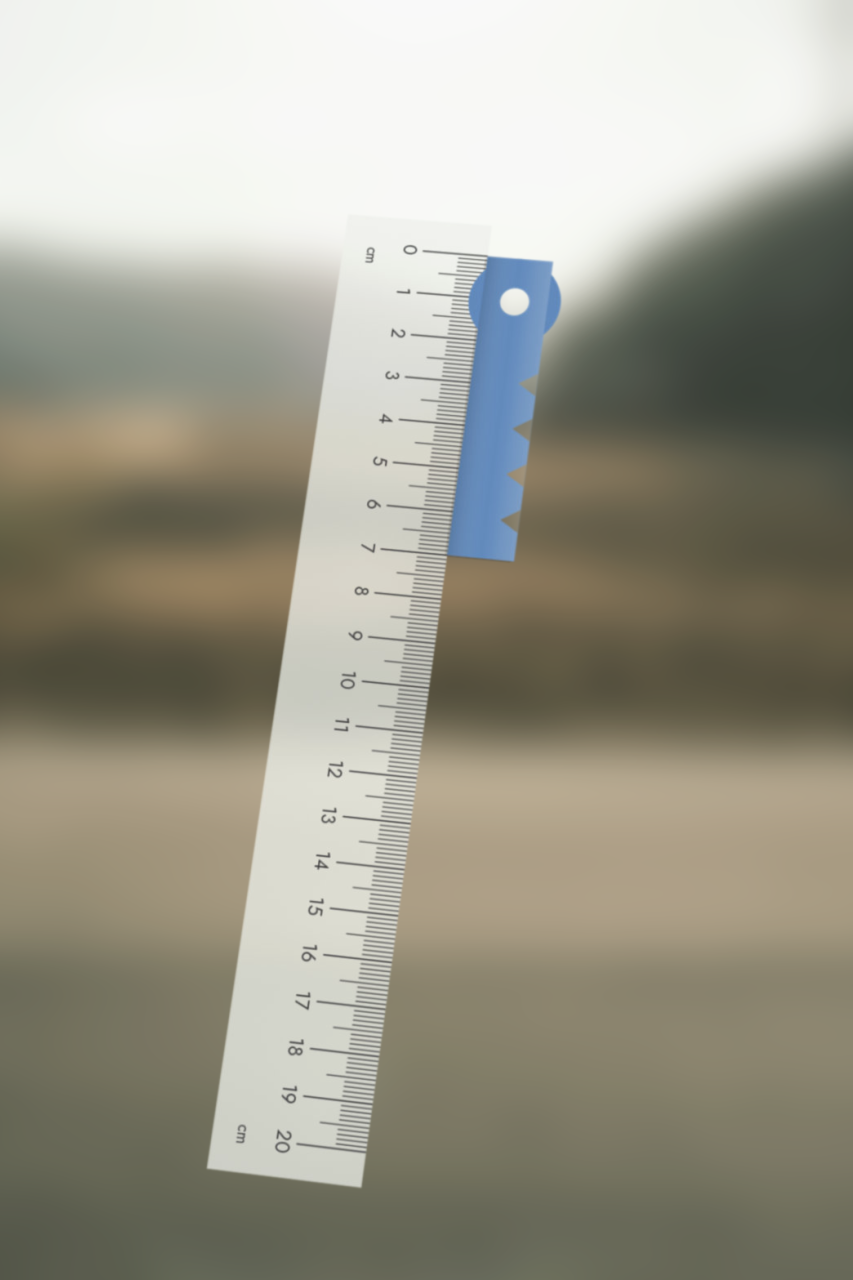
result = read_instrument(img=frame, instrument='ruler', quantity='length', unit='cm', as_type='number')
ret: 7 cm
